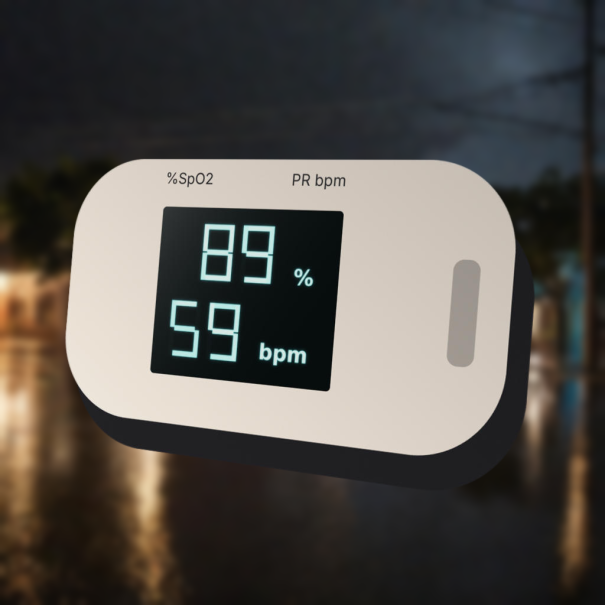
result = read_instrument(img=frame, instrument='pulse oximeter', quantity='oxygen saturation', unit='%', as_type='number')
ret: 89 %
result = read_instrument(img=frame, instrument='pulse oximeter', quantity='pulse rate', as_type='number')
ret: 59 bpm
